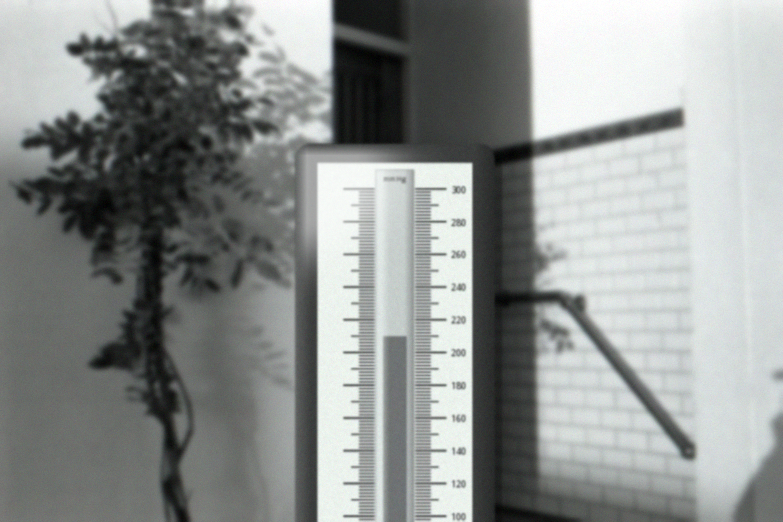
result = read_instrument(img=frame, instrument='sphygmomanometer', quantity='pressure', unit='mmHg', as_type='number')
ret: 210 mmHg
